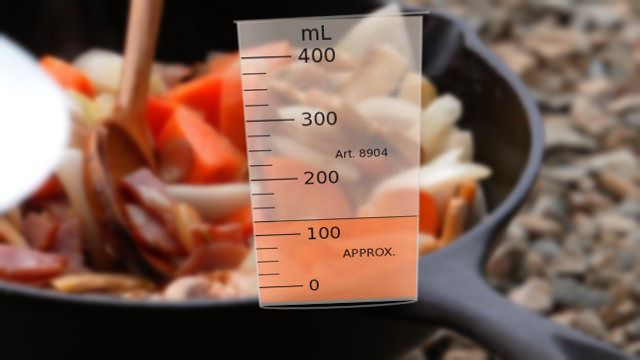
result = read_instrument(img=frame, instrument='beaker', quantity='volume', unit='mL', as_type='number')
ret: 125 mL
